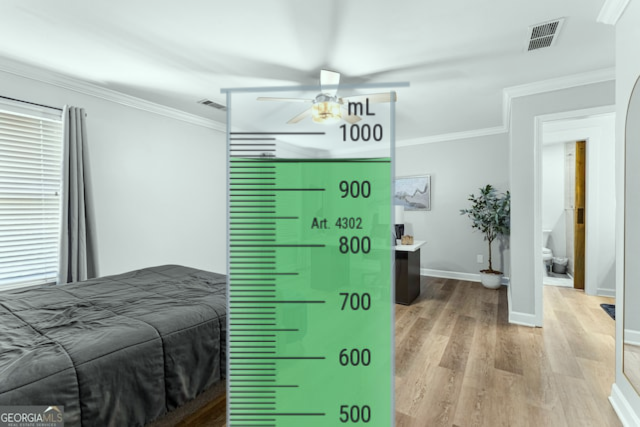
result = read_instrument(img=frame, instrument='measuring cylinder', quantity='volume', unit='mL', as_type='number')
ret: 950 mL
